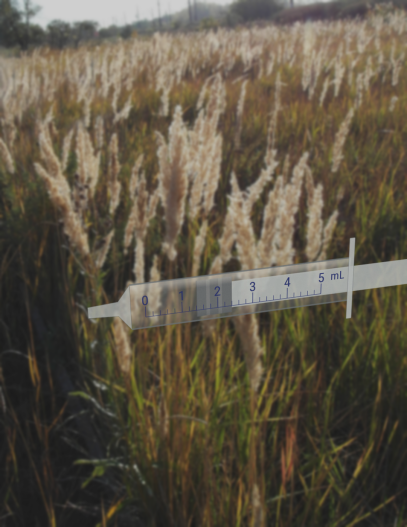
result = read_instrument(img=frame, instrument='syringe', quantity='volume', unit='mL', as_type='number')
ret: 1.4 mL
